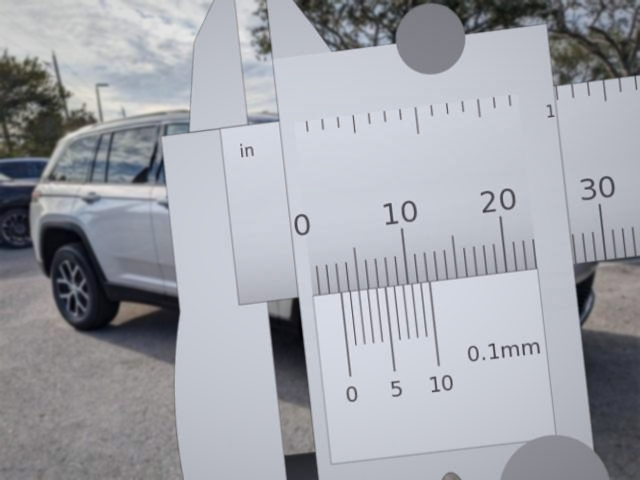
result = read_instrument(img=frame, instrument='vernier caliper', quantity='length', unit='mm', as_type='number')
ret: 3.2 mm
